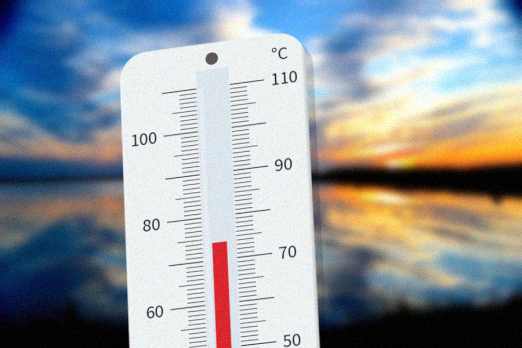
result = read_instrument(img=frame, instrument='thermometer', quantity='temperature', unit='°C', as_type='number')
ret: 74 °C
